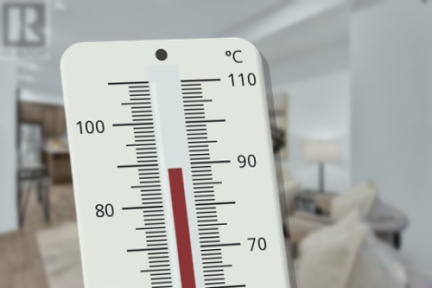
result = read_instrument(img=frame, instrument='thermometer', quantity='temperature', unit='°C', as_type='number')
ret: 89 °C
